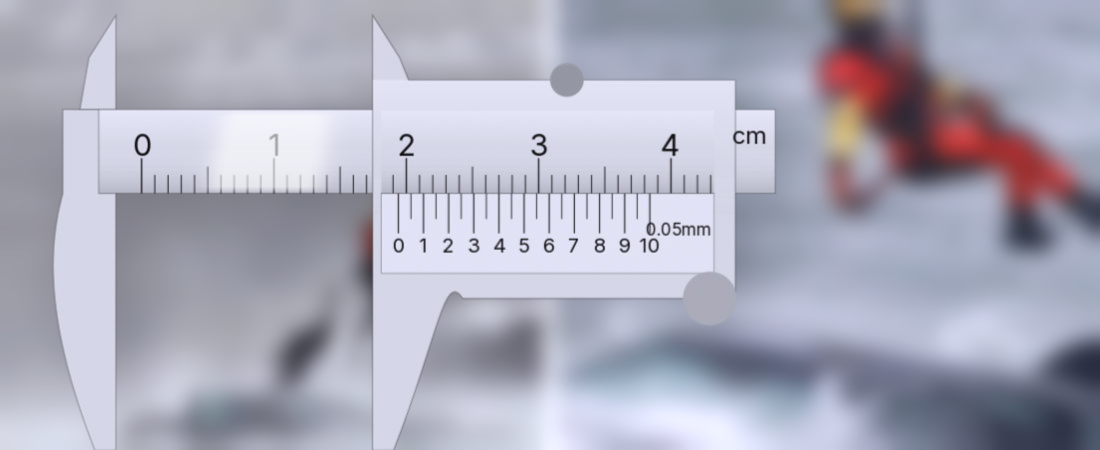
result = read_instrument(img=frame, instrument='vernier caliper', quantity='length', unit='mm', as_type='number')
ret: 19.4 mm
